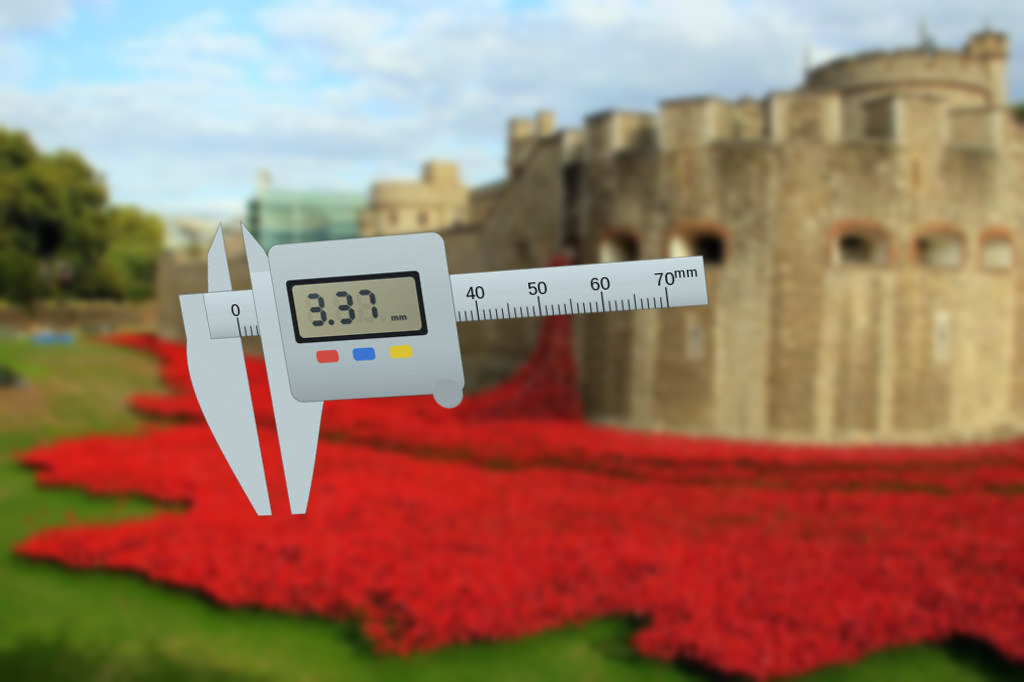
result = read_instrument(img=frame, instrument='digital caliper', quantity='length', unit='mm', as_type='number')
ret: 3.37 mm
